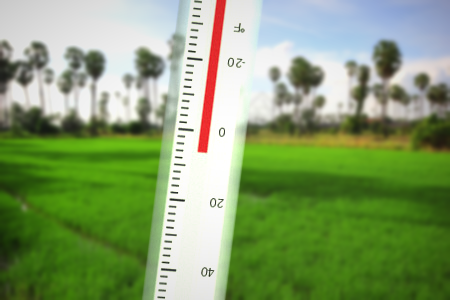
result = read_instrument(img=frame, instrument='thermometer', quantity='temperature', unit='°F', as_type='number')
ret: 6 °F
